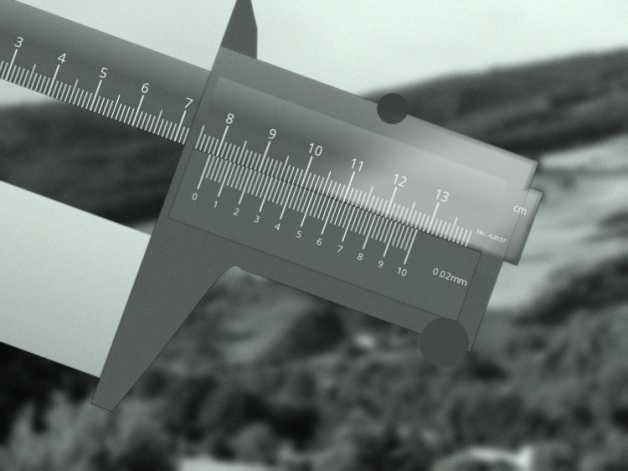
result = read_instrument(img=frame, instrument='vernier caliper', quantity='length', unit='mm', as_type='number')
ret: 78.5 mm
